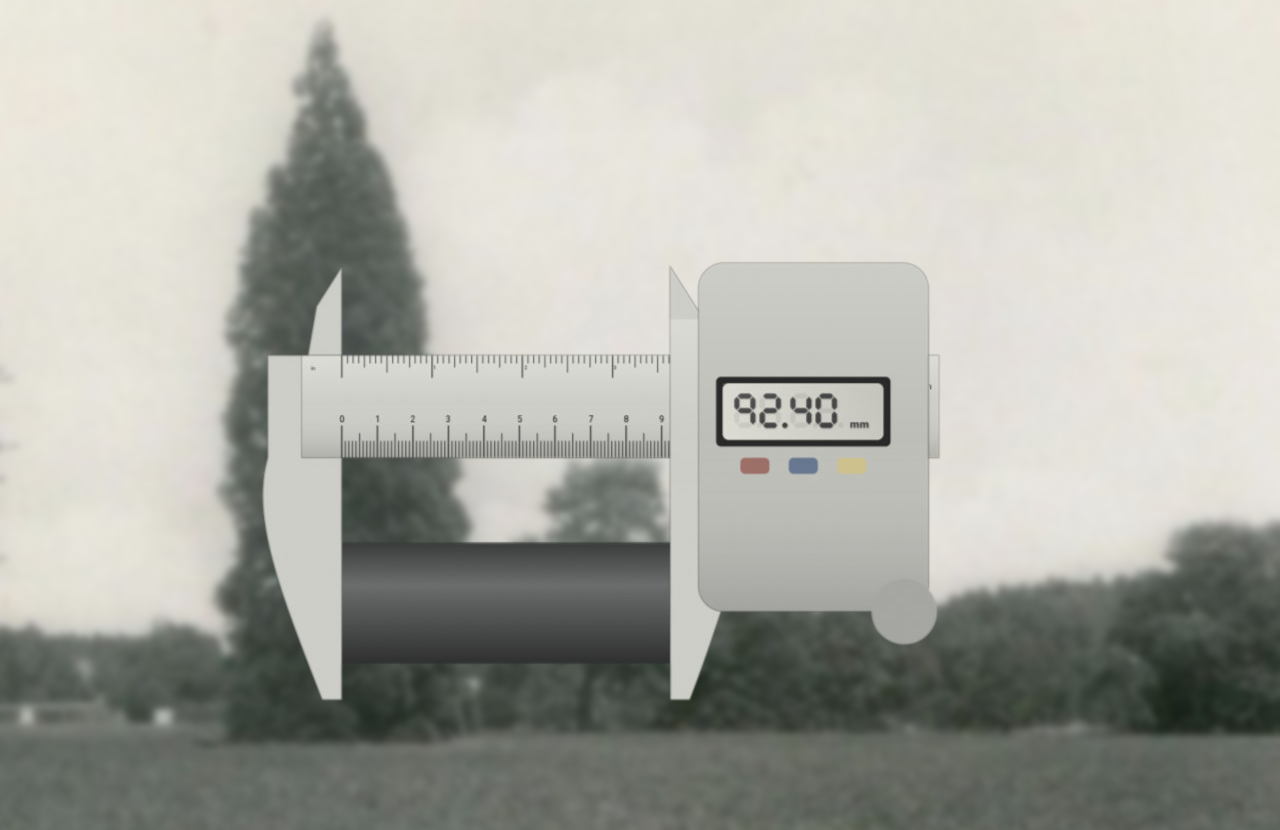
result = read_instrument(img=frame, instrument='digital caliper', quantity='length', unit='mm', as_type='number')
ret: 92.40 mm
